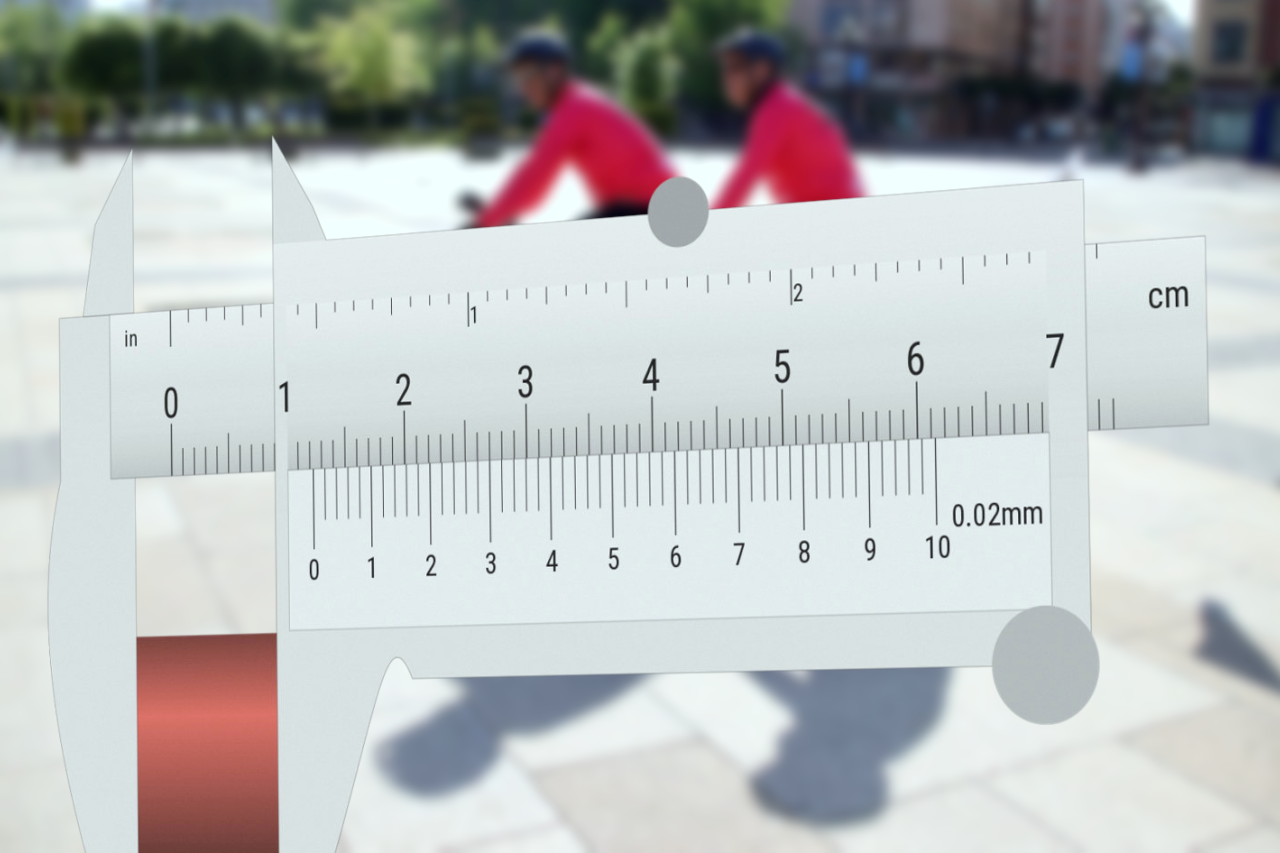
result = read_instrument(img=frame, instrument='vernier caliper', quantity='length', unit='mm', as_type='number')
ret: 12.3 mm
